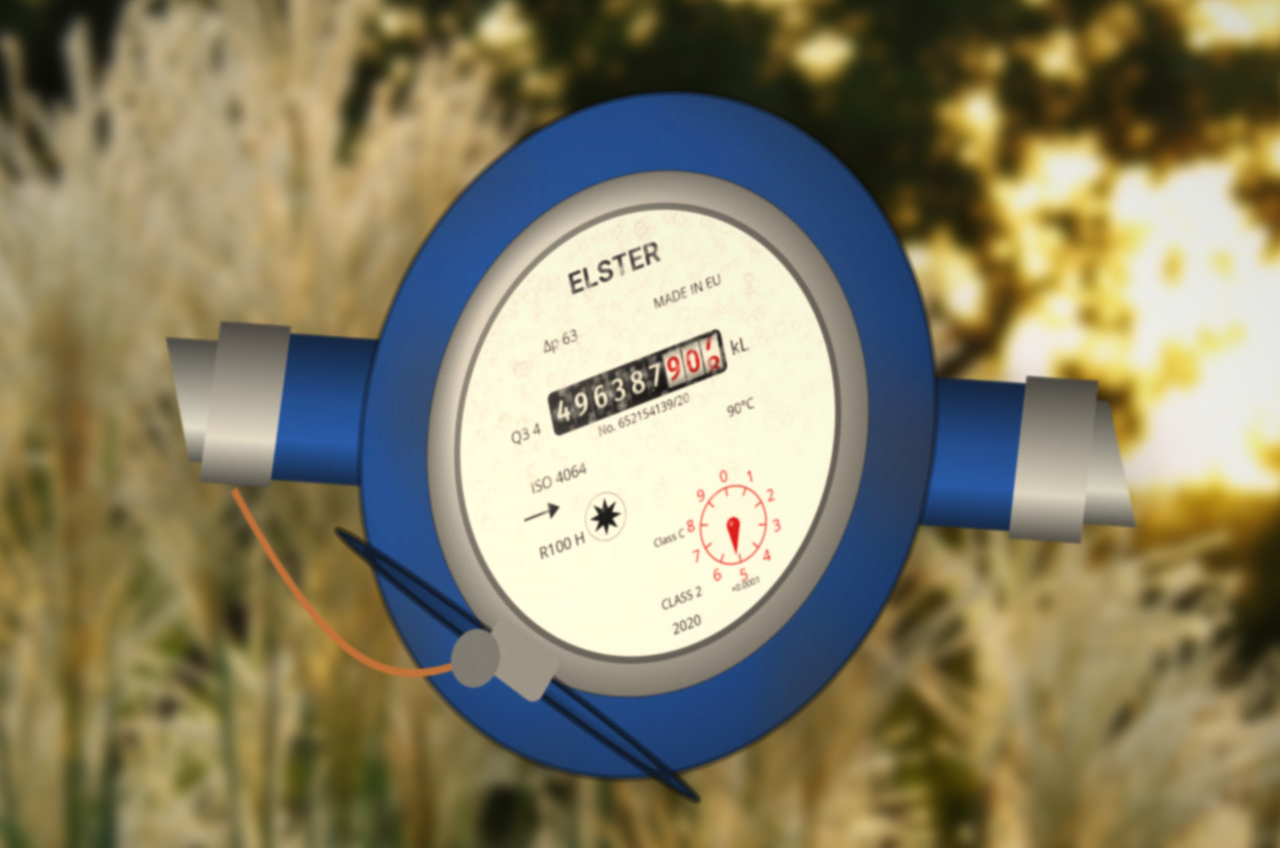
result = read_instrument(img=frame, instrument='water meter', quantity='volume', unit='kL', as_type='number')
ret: 496387.9075 kL
